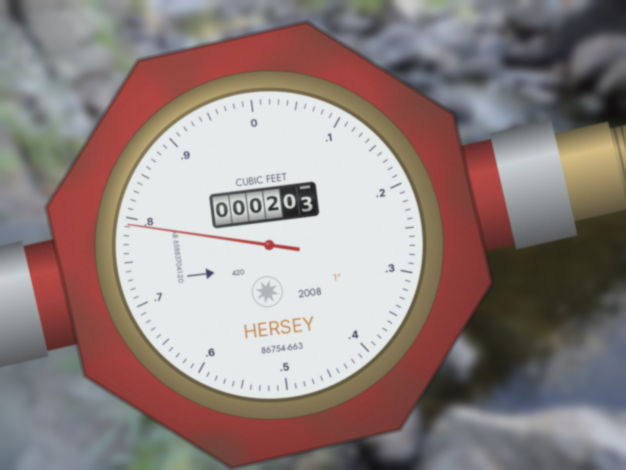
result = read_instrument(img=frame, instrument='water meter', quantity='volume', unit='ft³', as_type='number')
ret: 202.79 ft³
